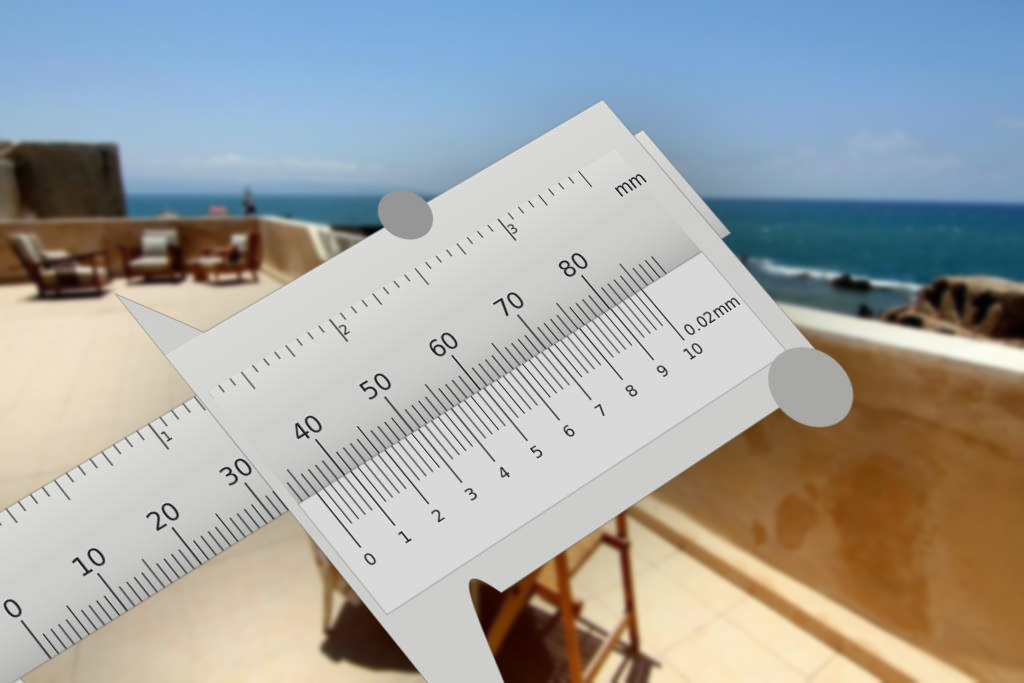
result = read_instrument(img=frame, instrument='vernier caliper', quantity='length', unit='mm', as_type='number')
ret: 36.0 mm
